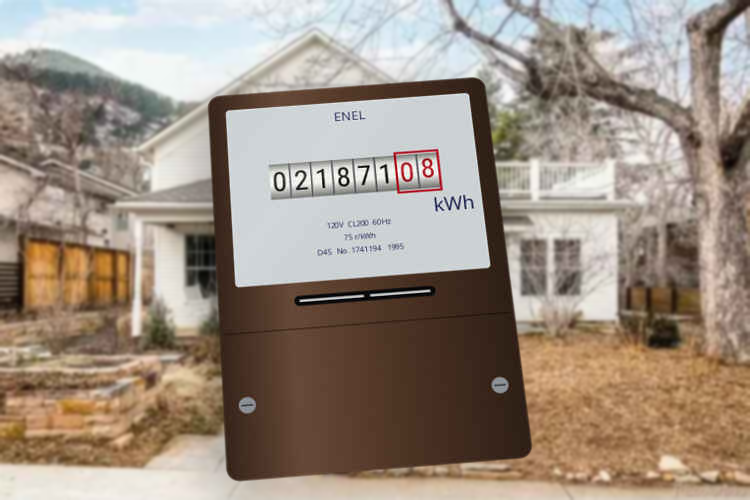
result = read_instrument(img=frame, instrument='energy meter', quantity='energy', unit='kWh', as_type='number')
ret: 21871.08 kWh
